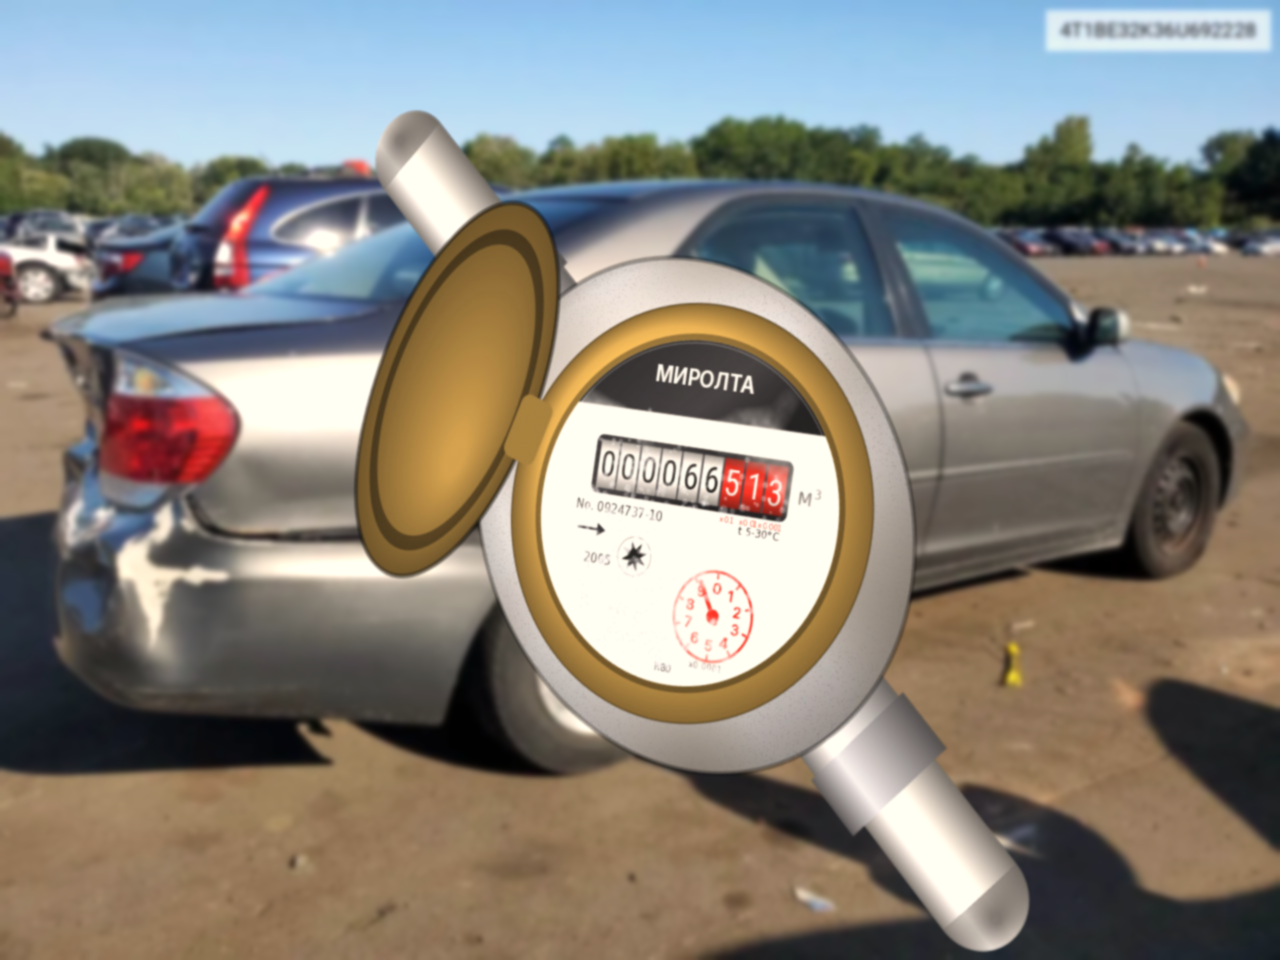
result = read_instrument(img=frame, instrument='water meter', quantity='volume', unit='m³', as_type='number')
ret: 66.5129 m³
